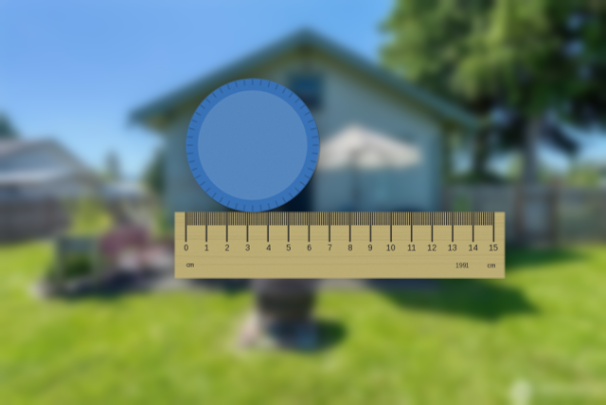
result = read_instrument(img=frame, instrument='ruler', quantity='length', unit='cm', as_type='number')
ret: 6.5 cm
